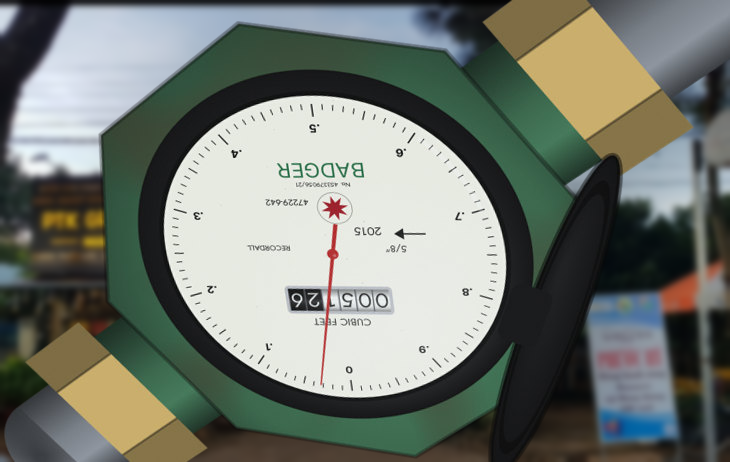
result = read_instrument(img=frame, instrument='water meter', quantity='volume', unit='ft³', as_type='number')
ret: 5126.03 ft³
